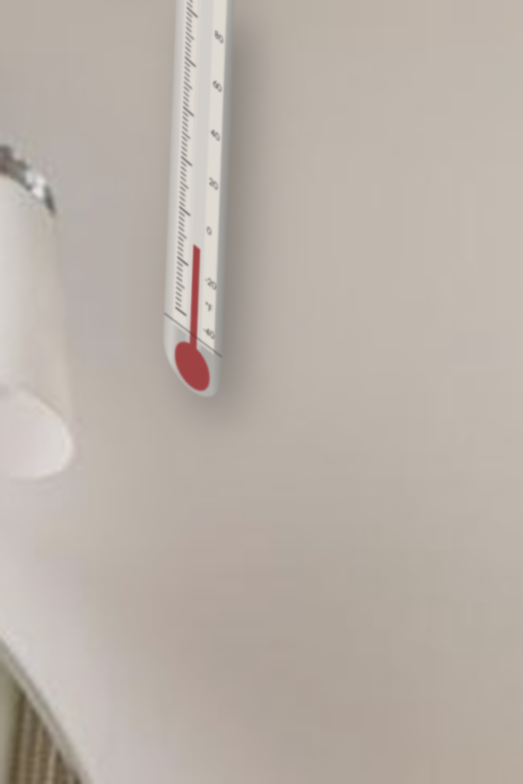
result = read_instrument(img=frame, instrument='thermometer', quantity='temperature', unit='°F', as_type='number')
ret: -10 °F
